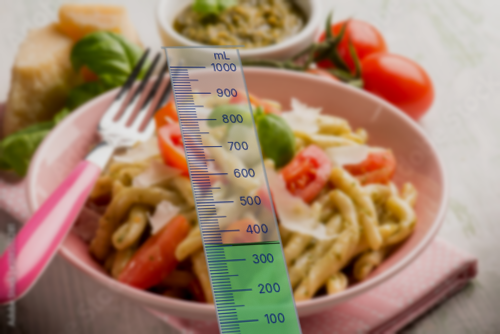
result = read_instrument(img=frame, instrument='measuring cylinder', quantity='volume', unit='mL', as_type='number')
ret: 350 mL
